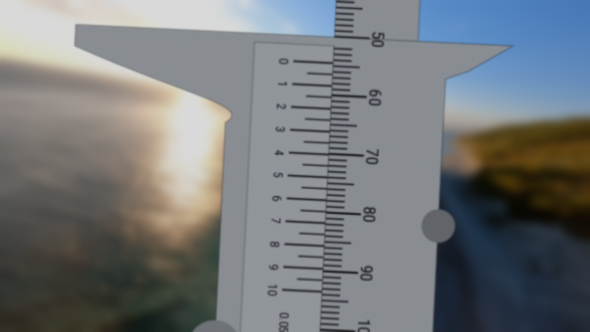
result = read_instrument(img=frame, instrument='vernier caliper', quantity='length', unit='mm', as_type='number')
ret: 54.5 mm
